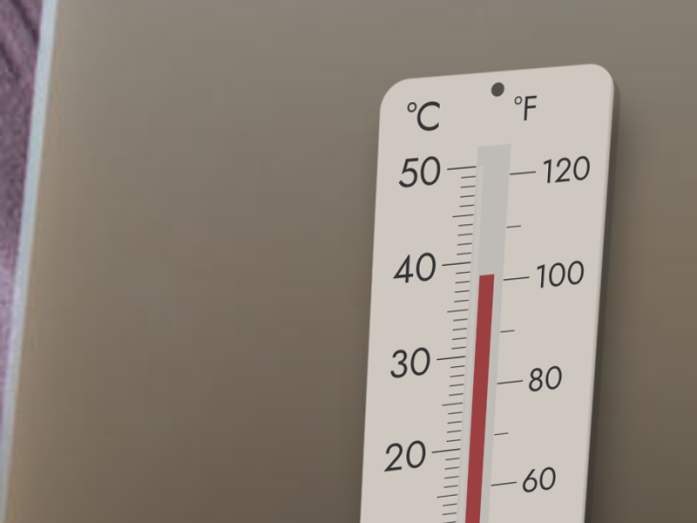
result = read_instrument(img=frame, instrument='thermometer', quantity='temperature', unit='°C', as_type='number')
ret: 38.5 °C
